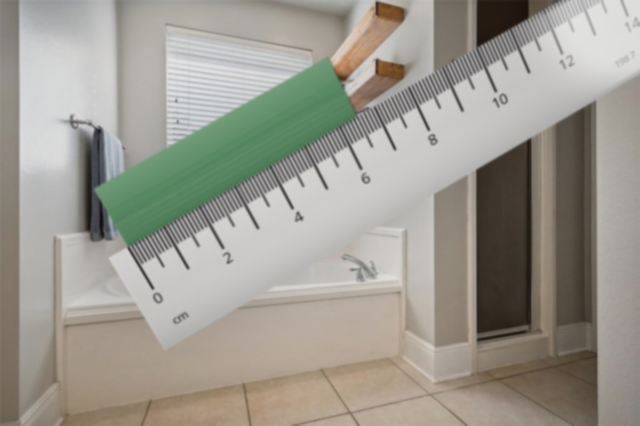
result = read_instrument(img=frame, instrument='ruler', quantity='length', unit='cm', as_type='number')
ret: 6.5 cm
